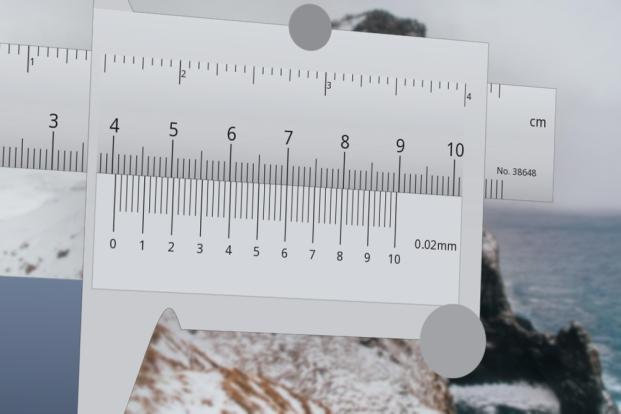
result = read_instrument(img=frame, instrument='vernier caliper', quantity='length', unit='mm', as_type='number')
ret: 40.6 mm
